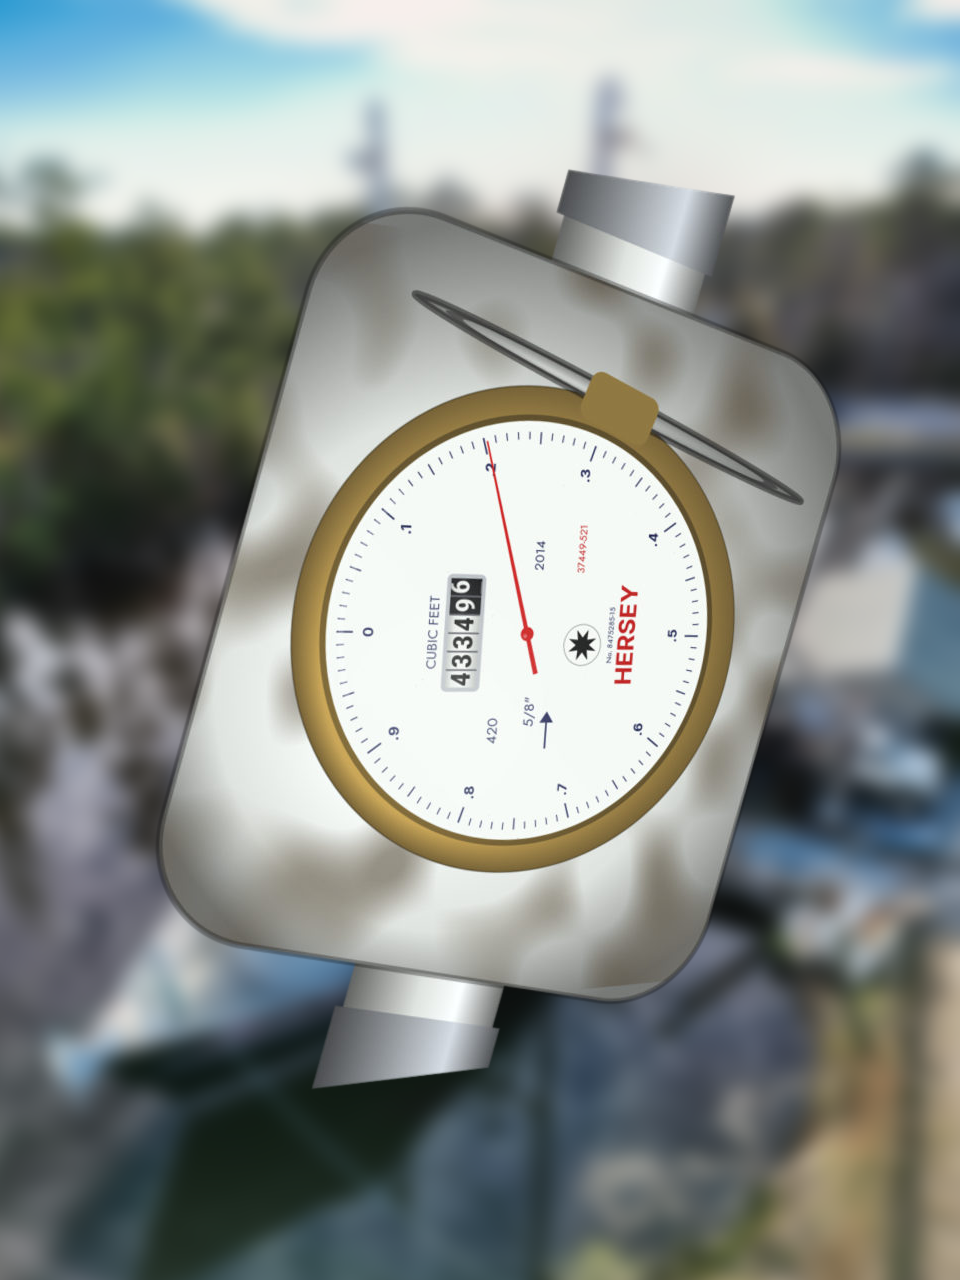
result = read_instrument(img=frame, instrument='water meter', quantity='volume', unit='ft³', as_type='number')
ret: 433496.20 ft³
